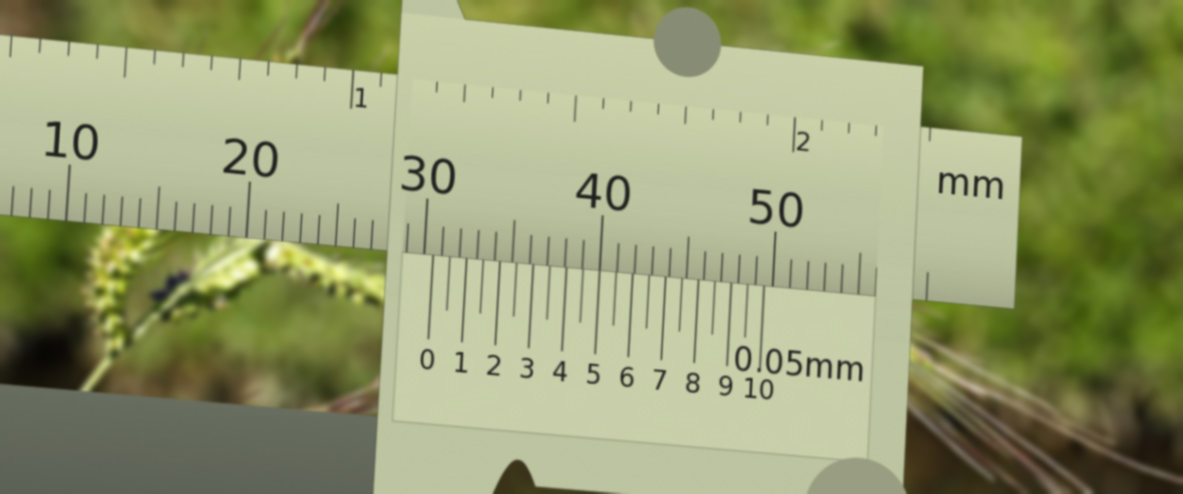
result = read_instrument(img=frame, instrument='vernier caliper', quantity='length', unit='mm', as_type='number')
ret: 30.5 mm
